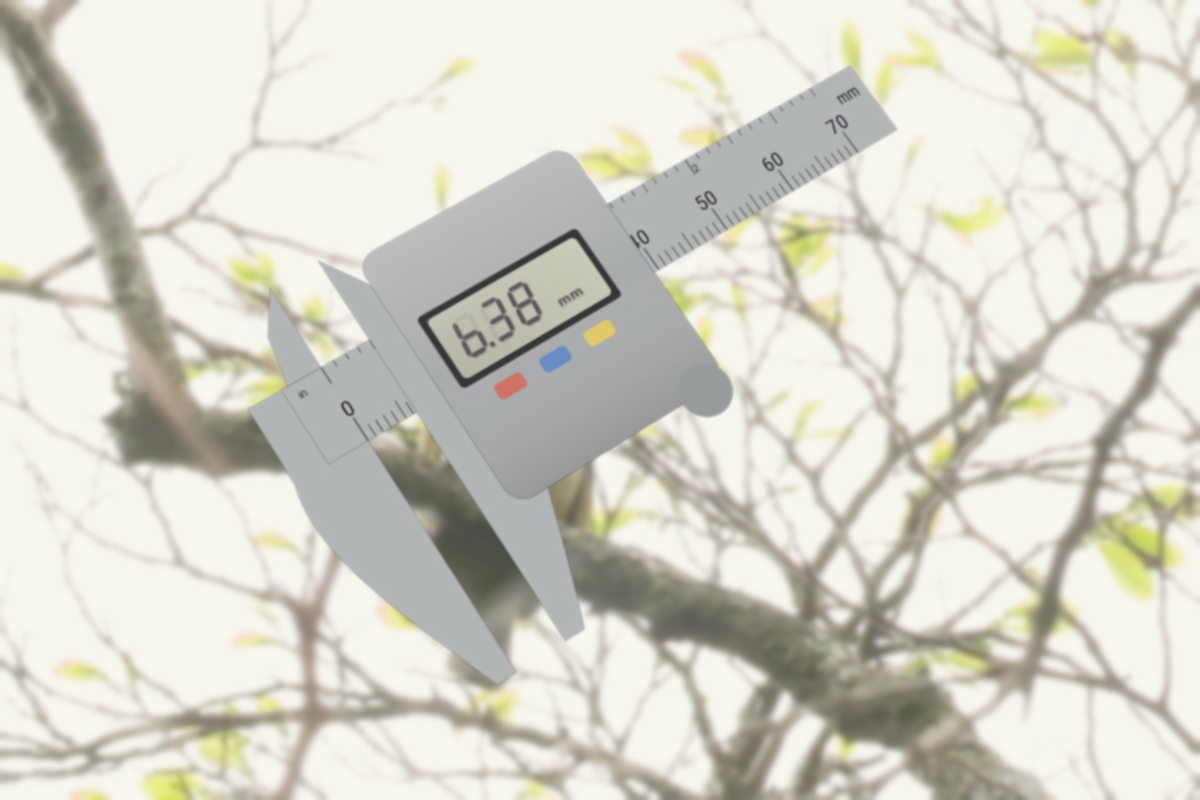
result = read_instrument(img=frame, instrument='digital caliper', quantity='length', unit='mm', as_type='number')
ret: 6.38 mm
